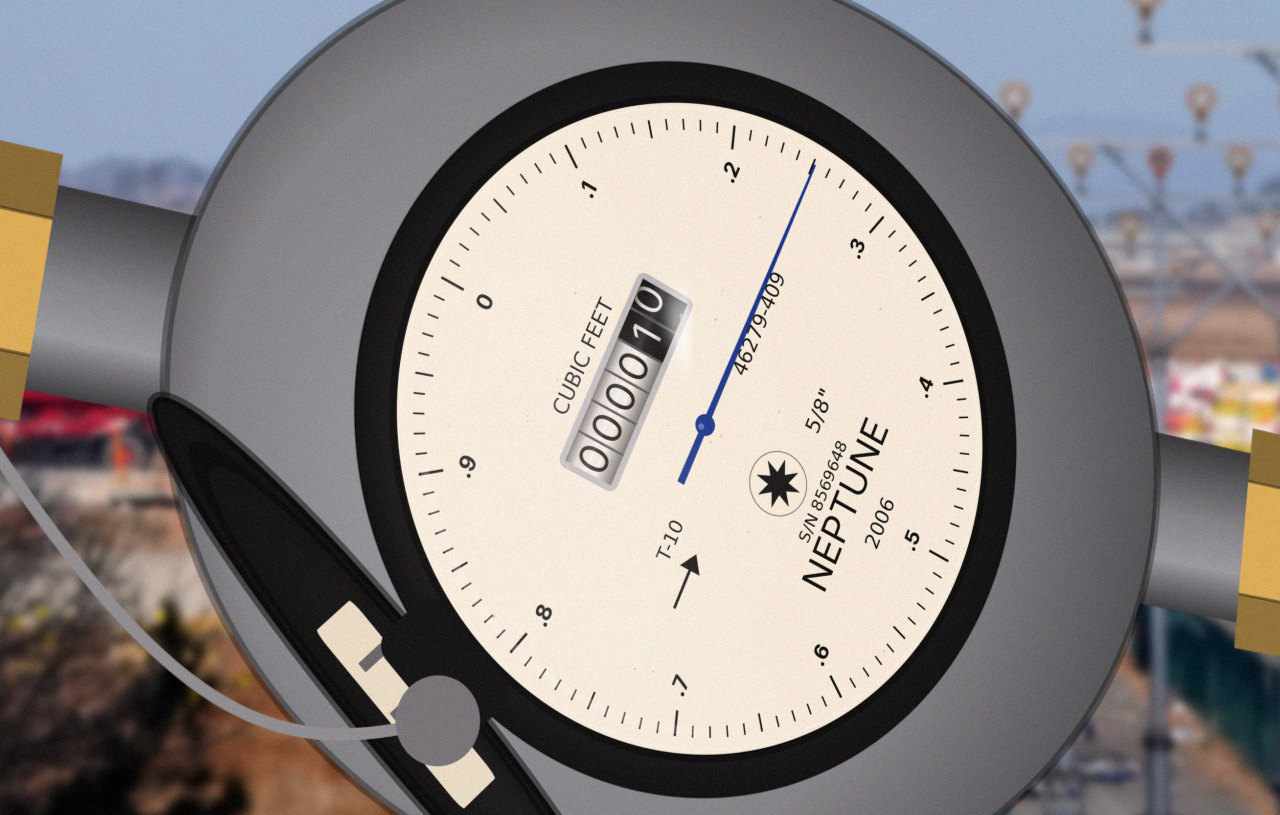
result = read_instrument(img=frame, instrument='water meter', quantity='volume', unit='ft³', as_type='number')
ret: 10.25 ft³
